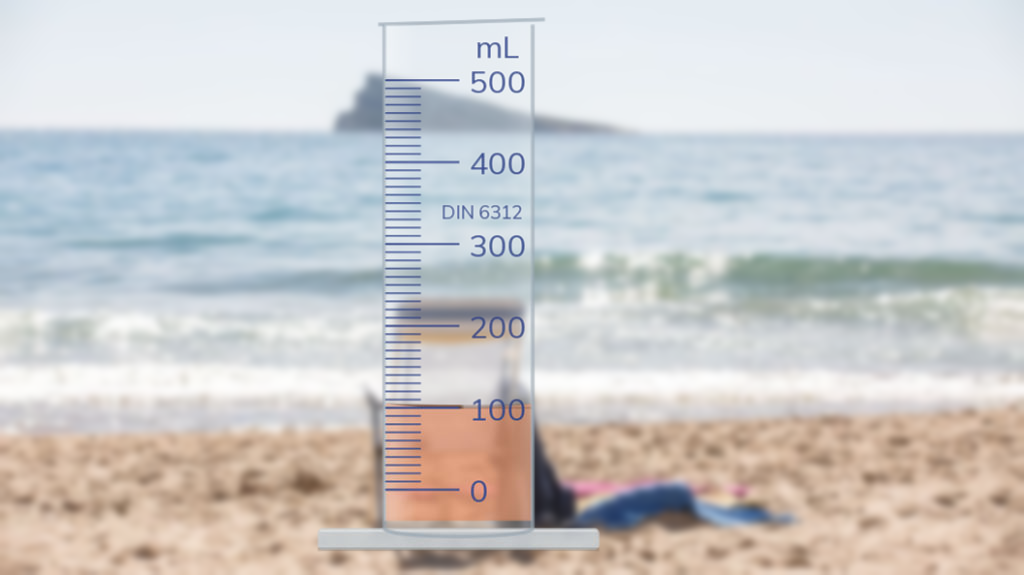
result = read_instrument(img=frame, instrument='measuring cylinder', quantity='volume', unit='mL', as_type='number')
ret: 100 mL
